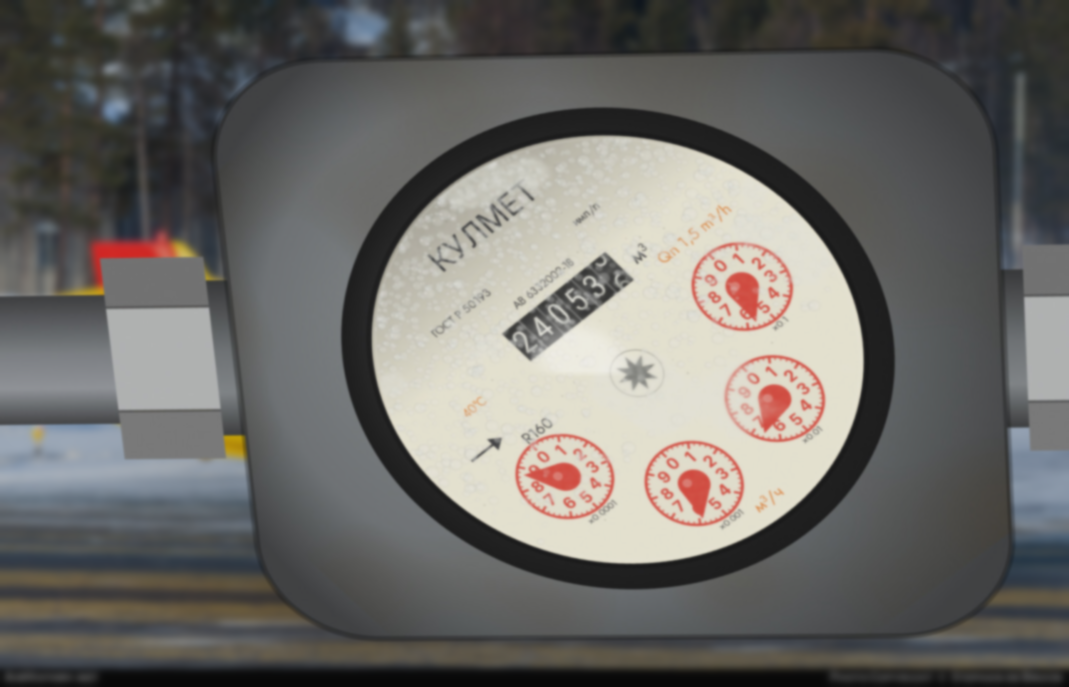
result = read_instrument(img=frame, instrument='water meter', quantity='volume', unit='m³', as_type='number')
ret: 240535.5658 m³
